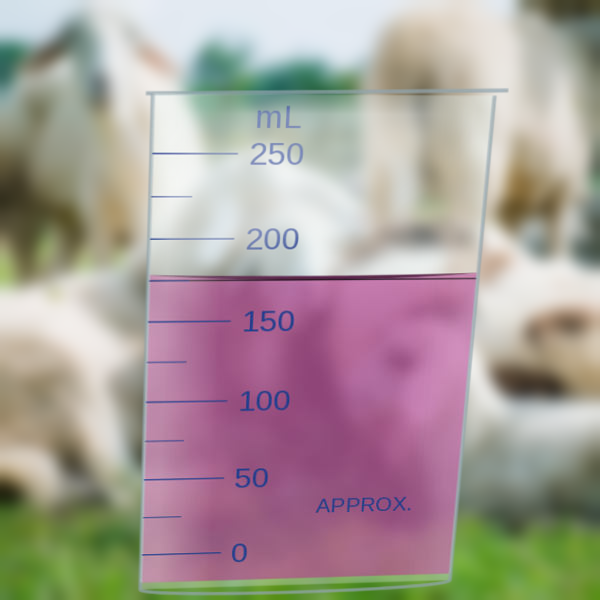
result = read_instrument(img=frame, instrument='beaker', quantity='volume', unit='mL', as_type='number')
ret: 175 mL
